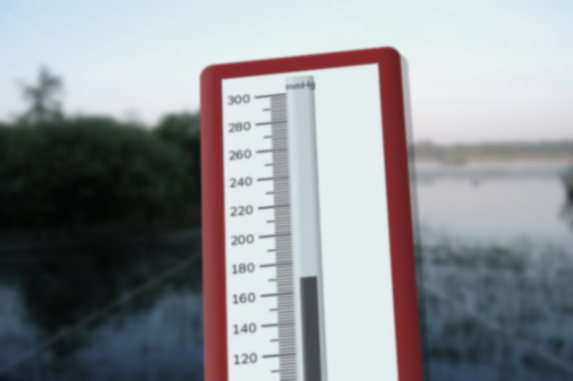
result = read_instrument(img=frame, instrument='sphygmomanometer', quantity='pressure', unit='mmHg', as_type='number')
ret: 170 mmHg
